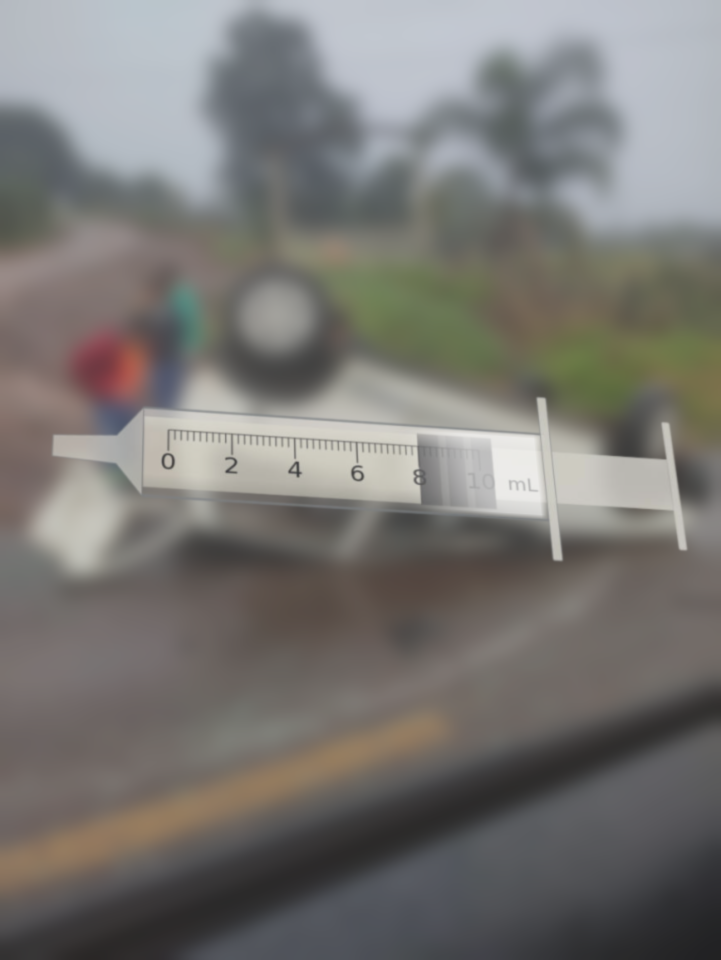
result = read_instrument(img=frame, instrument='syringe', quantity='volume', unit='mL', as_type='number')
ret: 8 mL
